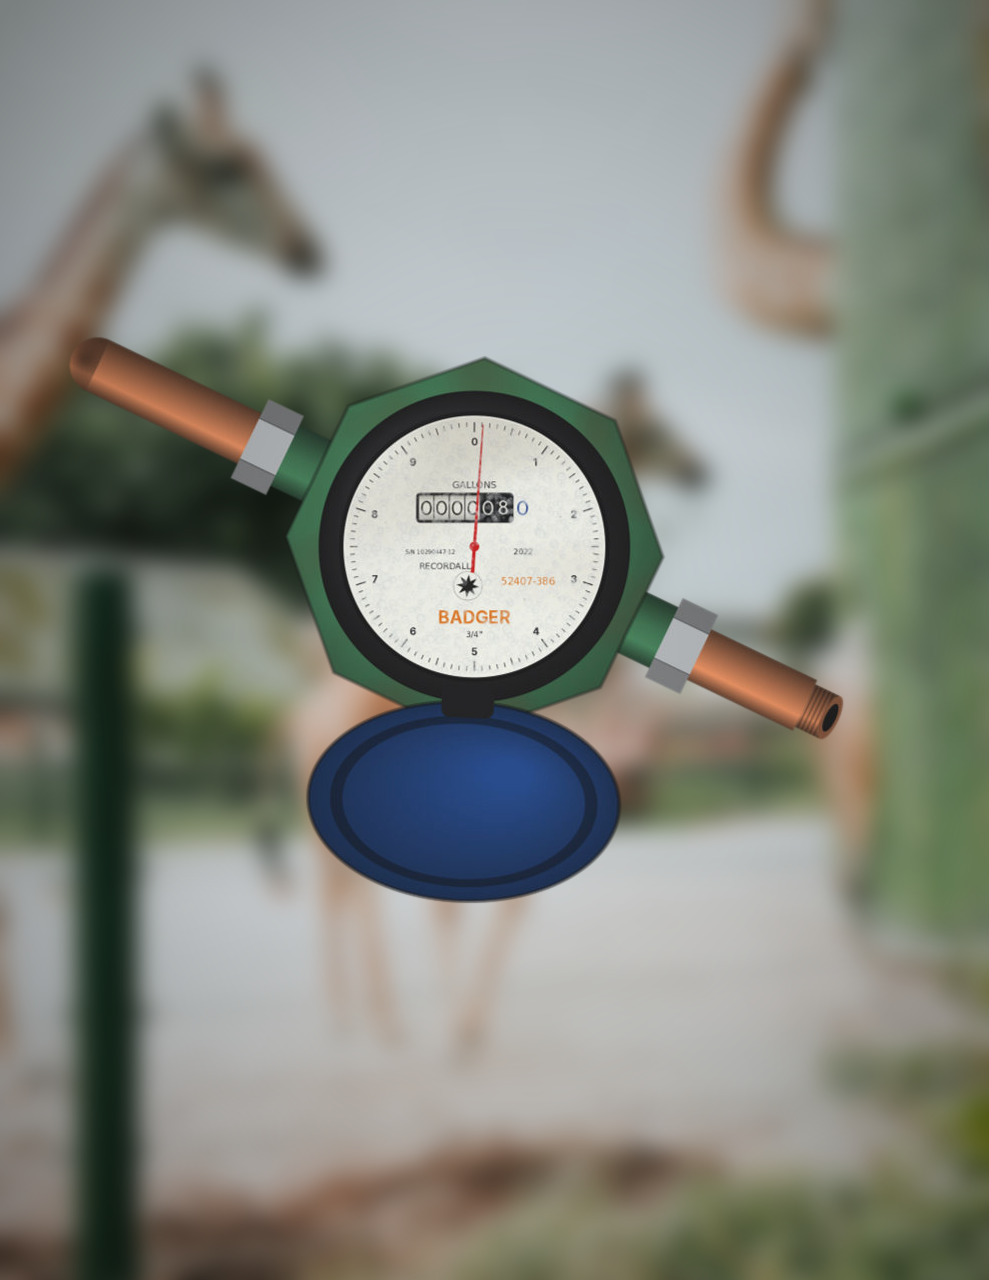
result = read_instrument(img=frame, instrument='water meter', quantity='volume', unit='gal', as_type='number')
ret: 80.1 gal
